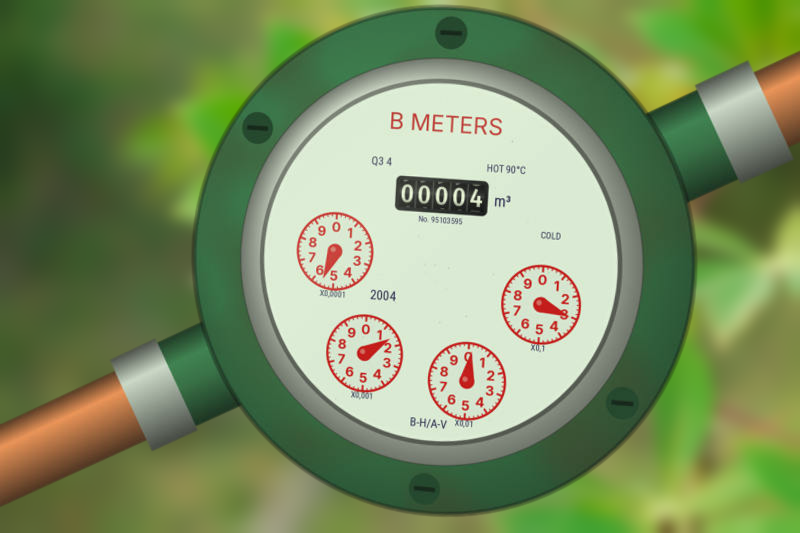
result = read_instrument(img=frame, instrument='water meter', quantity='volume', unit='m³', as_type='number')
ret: 4.3015 m³
